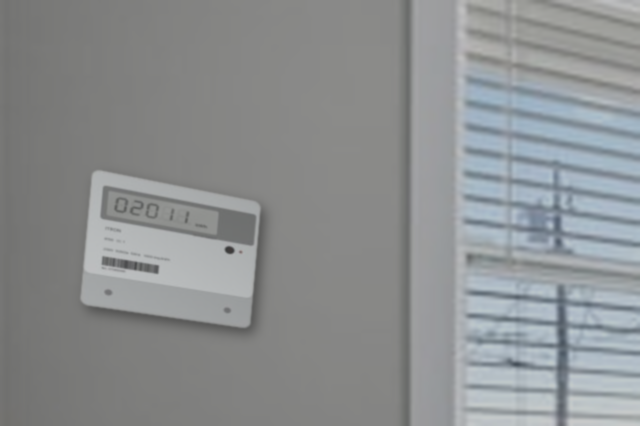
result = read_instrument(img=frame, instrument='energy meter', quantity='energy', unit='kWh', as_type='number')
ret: 2011 kWh
